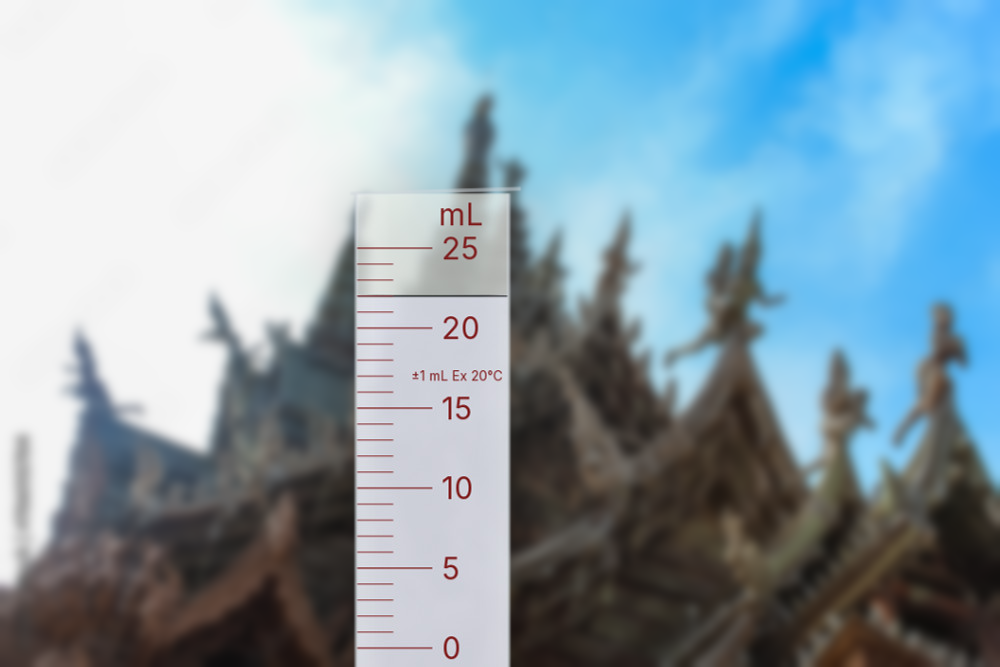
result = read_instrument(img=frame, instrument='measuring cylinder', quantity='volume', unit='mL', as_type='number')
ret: 22 mL
